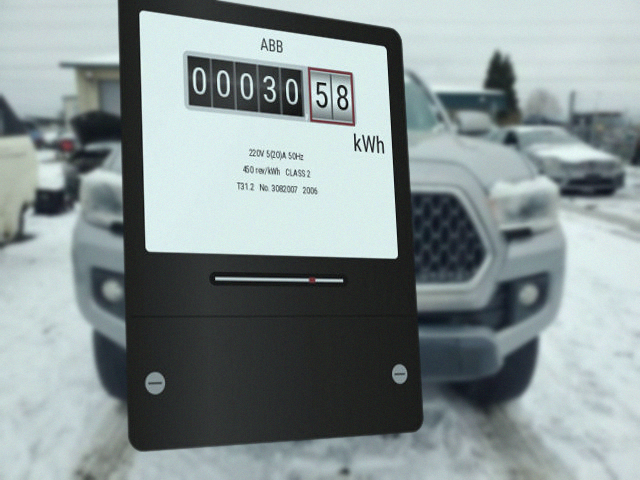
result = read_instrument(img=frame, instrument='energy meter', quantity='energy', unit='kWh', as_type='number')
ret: 30.58 kWh
